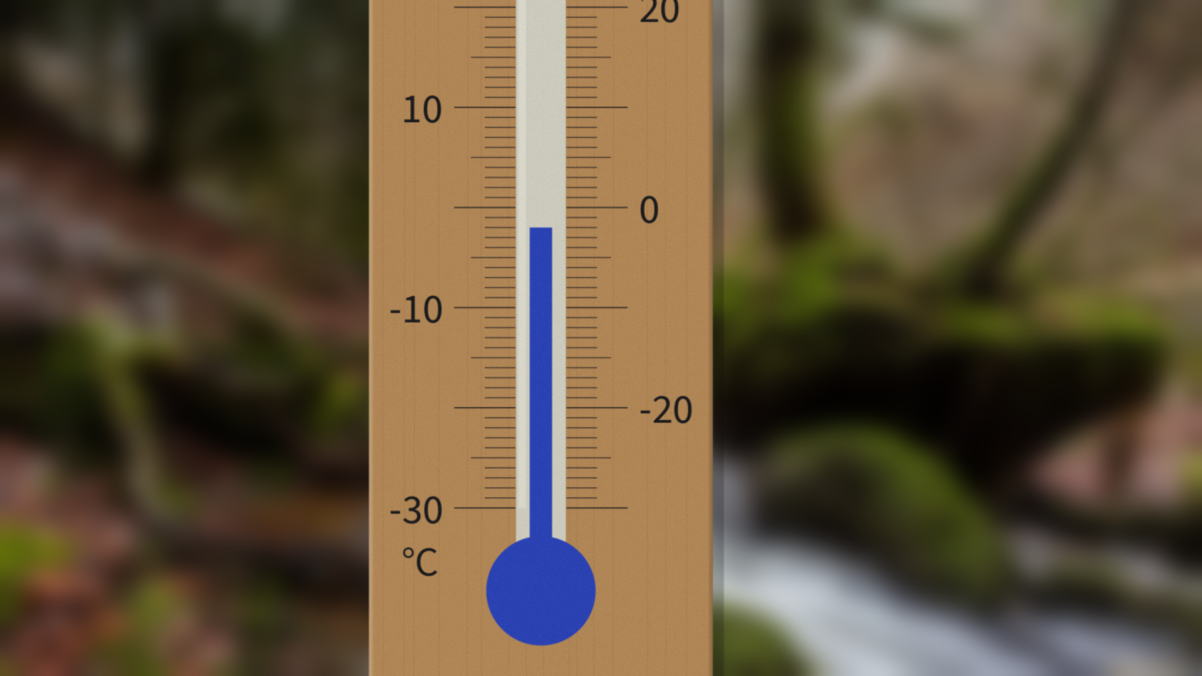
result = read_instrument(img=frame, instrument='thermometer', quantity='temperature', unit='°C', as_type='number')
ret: -2 °C
